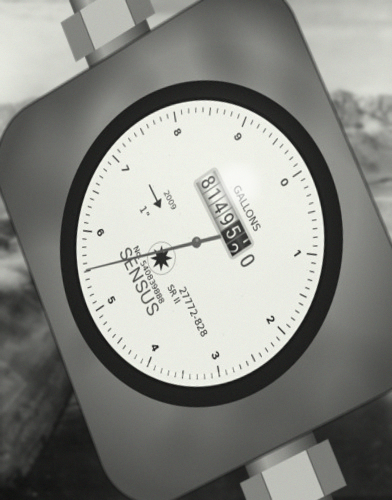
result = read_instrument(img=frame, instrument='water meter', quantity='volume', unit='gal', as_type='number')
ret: 8149515.5 gal
